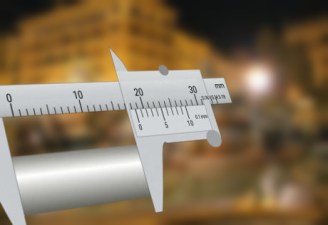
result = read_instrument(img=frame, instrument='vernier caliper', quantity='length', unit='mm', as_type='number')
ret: 18.6 mm
